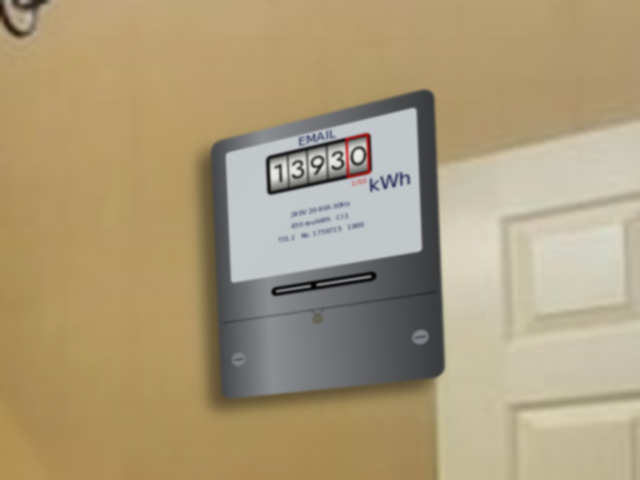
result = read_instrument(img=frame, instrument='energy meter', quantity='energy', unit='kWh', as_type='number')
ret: 1393.0 kWh
